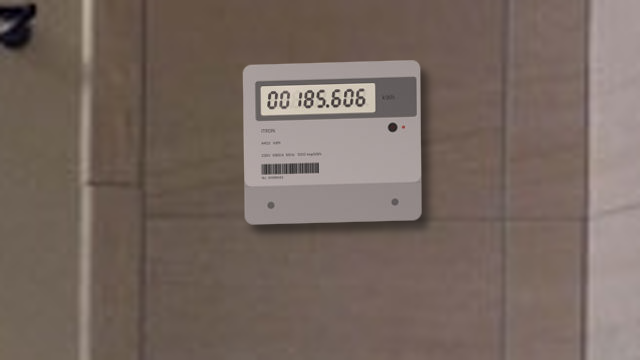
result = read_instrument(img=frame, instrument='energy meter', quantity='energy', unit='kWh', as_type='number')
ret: 185.606 kWh
